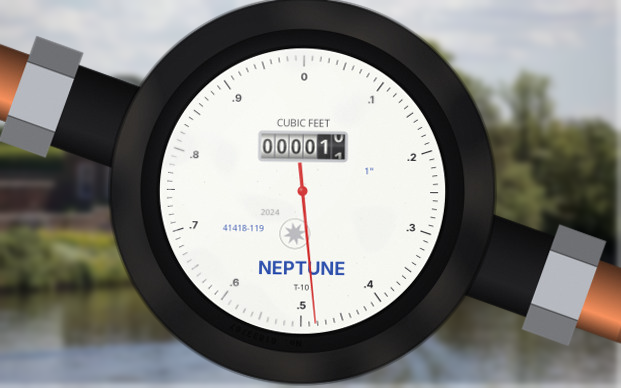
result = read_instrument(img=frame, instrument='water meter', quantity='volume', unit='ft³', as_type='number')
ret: 10.48 ft³
